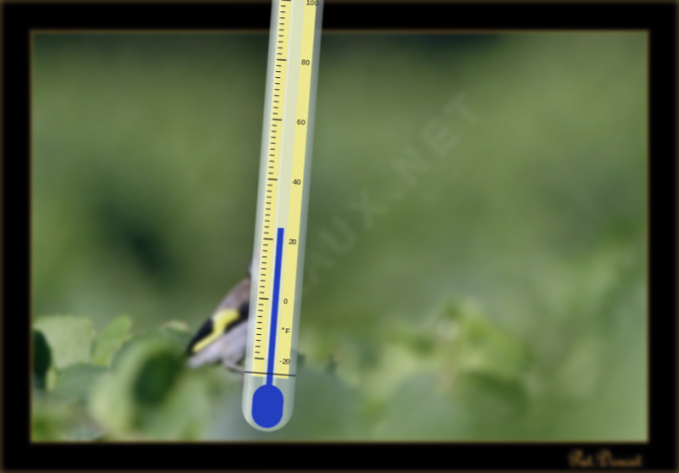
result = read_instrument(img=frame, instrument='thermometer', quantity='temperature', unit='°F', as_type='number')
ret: 24 °F
